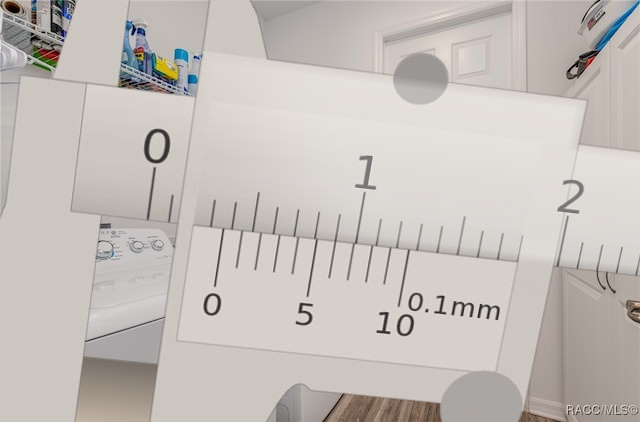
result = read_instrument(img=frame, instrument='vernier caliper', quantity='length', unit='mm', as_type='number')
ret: 3.6 mm
